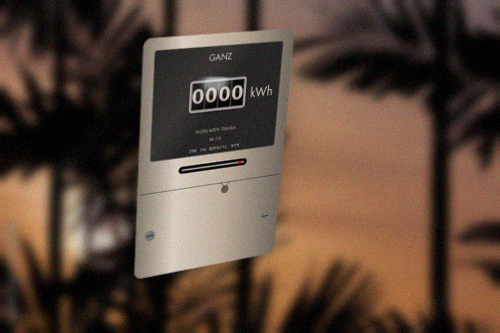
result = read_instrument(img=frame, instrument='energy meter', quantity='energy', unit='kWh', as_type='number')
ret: 0 kWh
